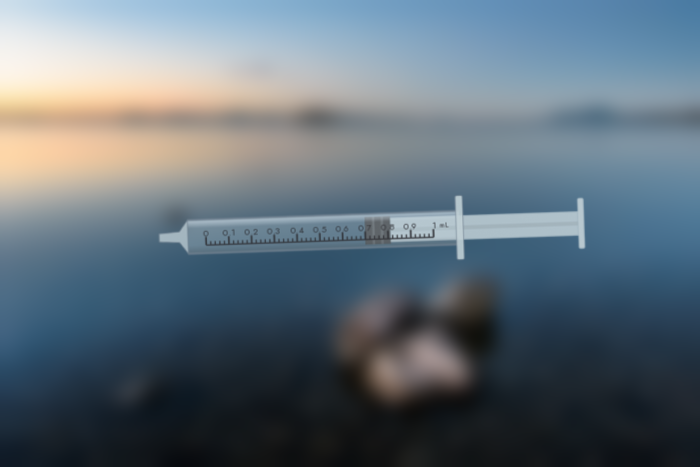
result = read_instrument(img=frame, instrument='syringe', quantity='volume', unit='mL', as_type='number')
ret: 0.7 mL
